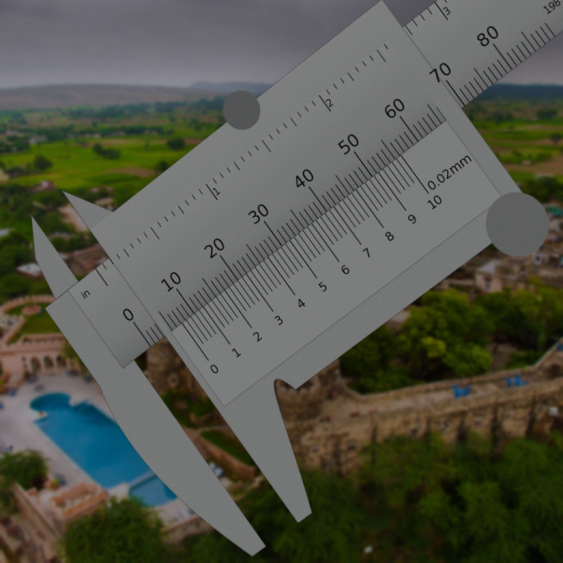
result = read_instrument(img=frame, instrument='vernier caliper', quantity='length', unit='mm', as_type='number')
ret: 7.2 mm
